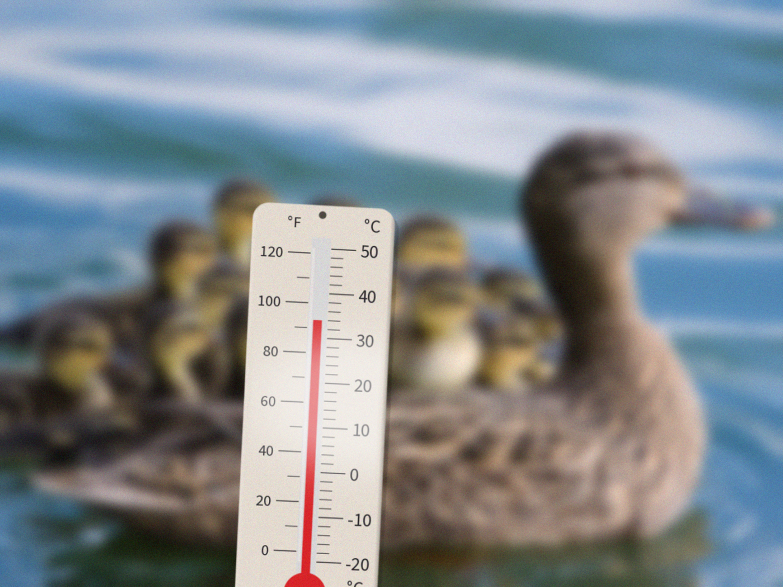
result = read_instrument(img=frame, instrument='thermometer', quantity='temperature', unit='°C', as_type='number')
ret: 34 °C
